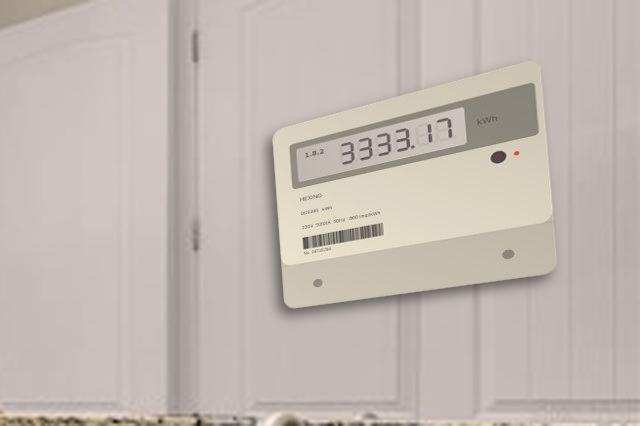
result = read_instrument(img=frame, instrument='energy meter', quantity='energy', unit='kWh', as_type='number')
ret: 3333.17 kWh
